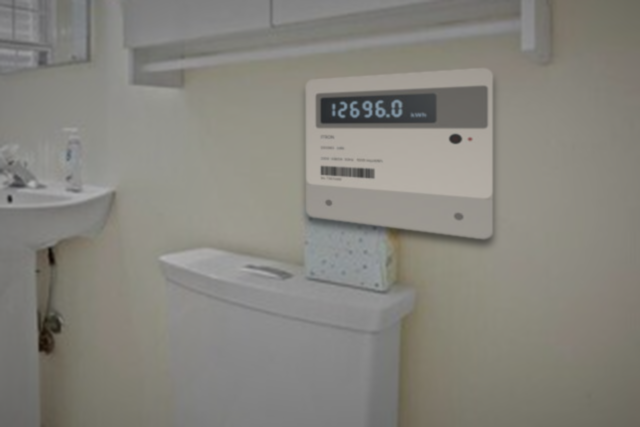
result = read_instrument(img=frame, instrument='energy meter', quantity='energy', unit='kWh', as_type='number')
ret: 12696.0 kWh
